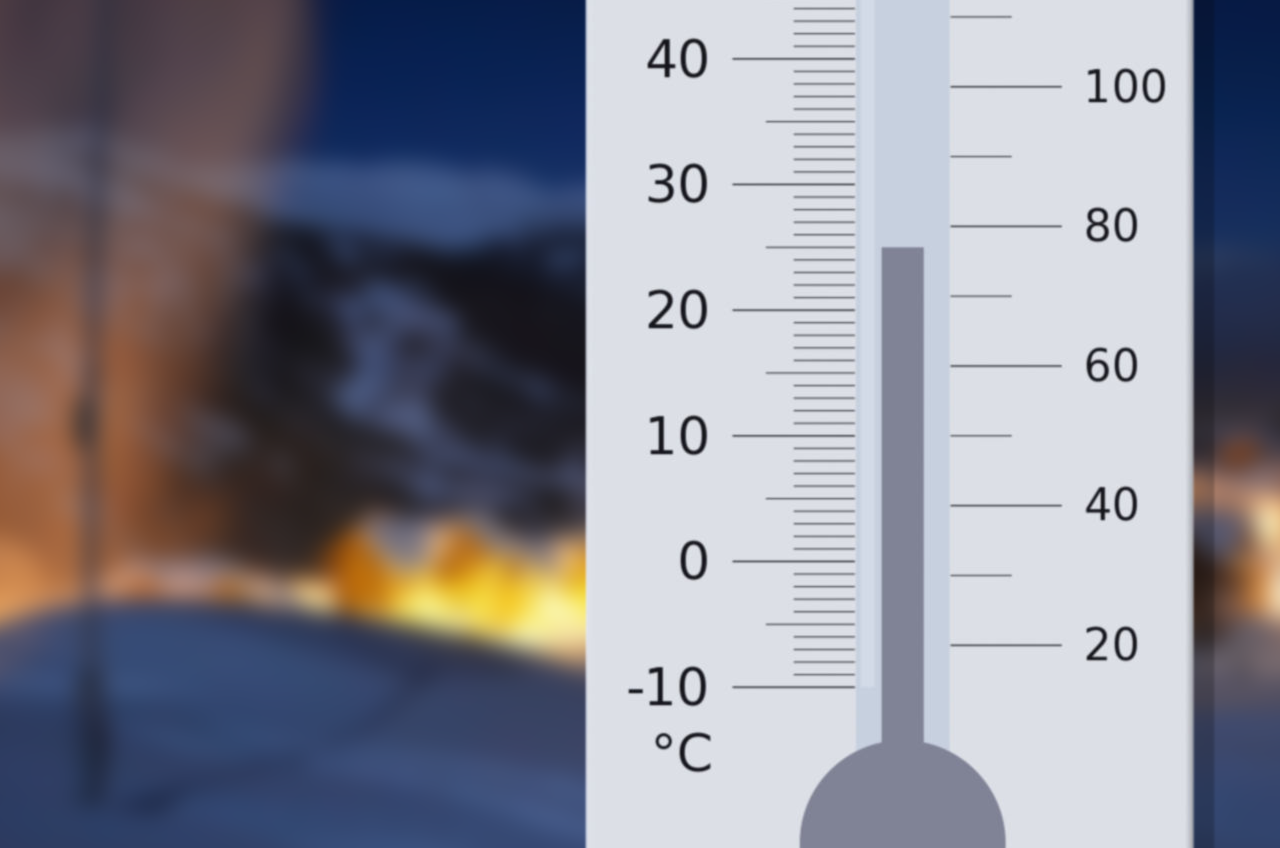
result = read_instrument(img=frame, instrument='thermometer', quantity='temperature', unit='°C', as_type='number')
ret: 25 °C
